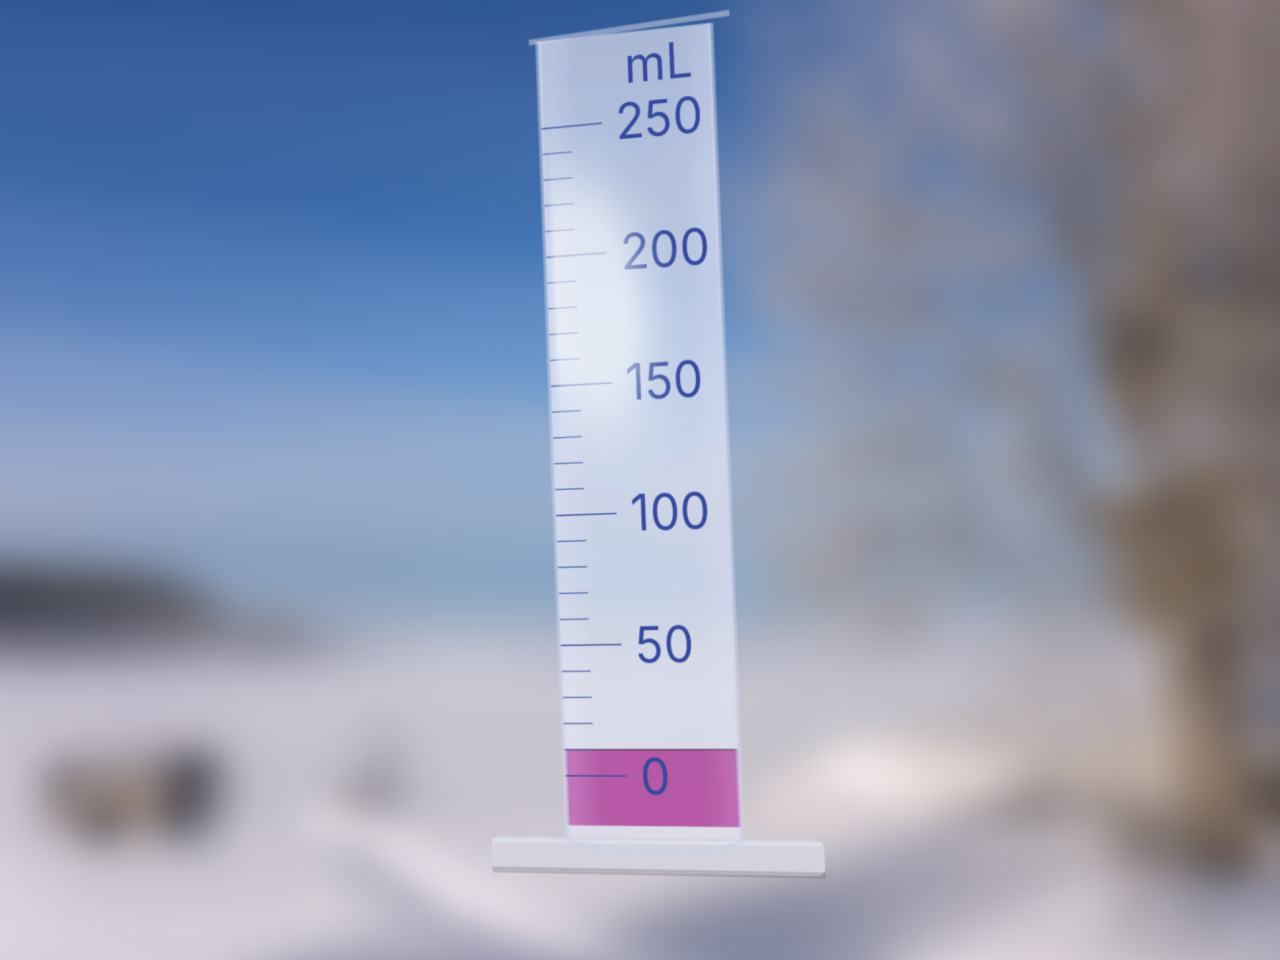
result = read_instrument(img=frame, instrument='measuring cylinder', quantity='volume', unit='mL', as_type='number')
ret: 10 mL
